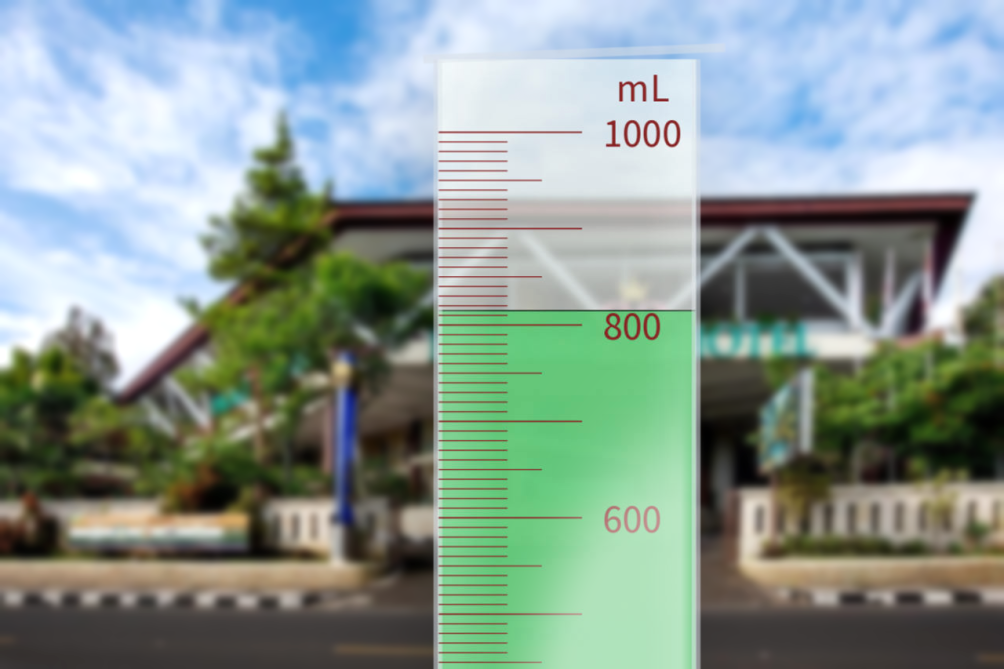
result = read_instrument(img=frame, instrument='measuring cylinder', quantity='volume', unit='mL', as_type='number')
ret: 815 mL
